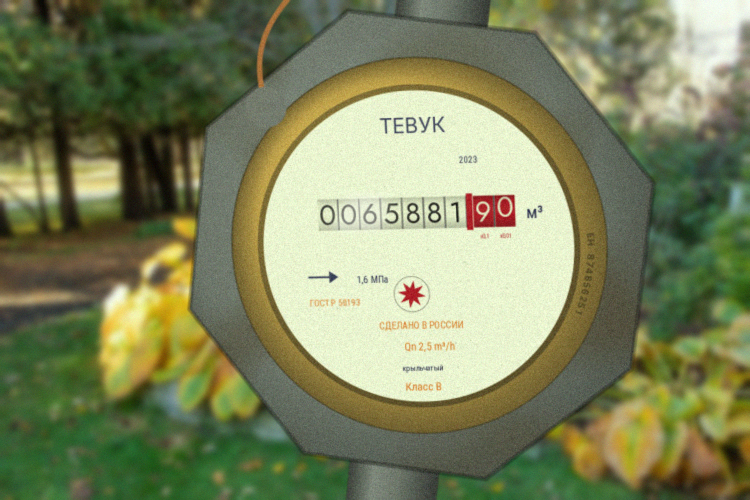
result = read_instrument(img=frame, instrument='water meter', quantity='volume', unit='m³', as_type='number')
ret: 65881.90 m³
